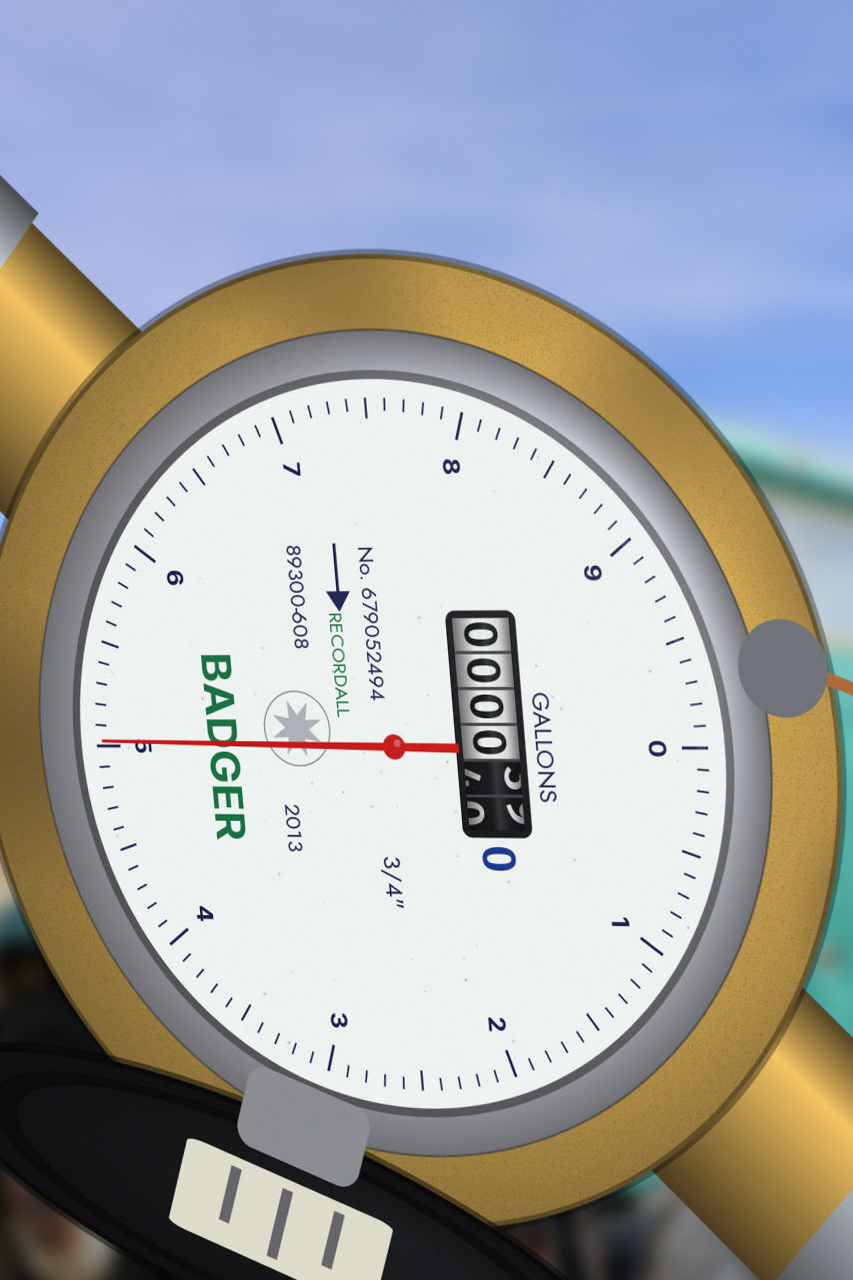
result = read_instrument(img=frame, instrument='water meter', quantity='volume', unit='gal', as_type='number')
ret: 395.0 gal
